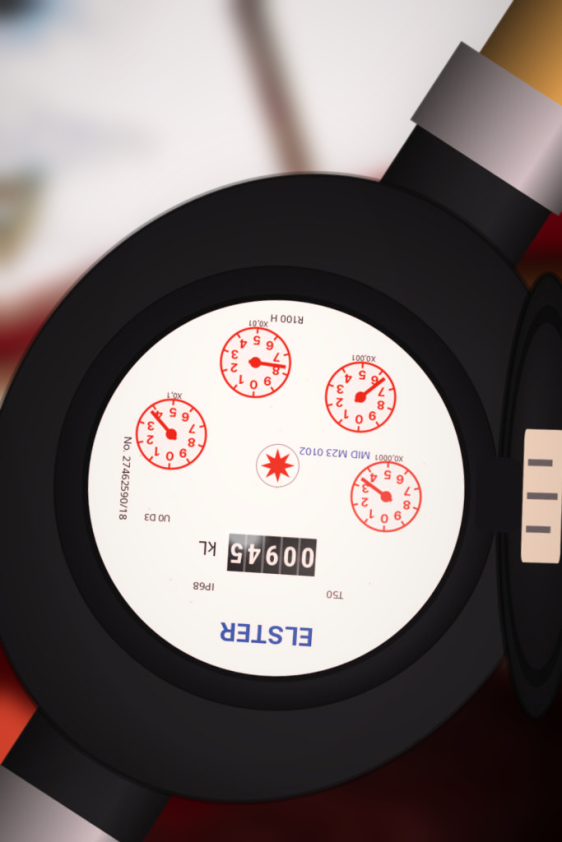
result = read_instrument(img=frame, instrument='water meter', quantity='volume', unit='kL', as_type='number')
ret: 945.3763 kL
